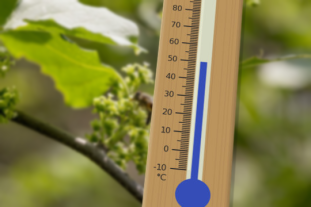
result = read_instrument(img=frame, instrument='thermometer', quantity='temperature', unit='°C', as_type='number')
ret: 50 °C
